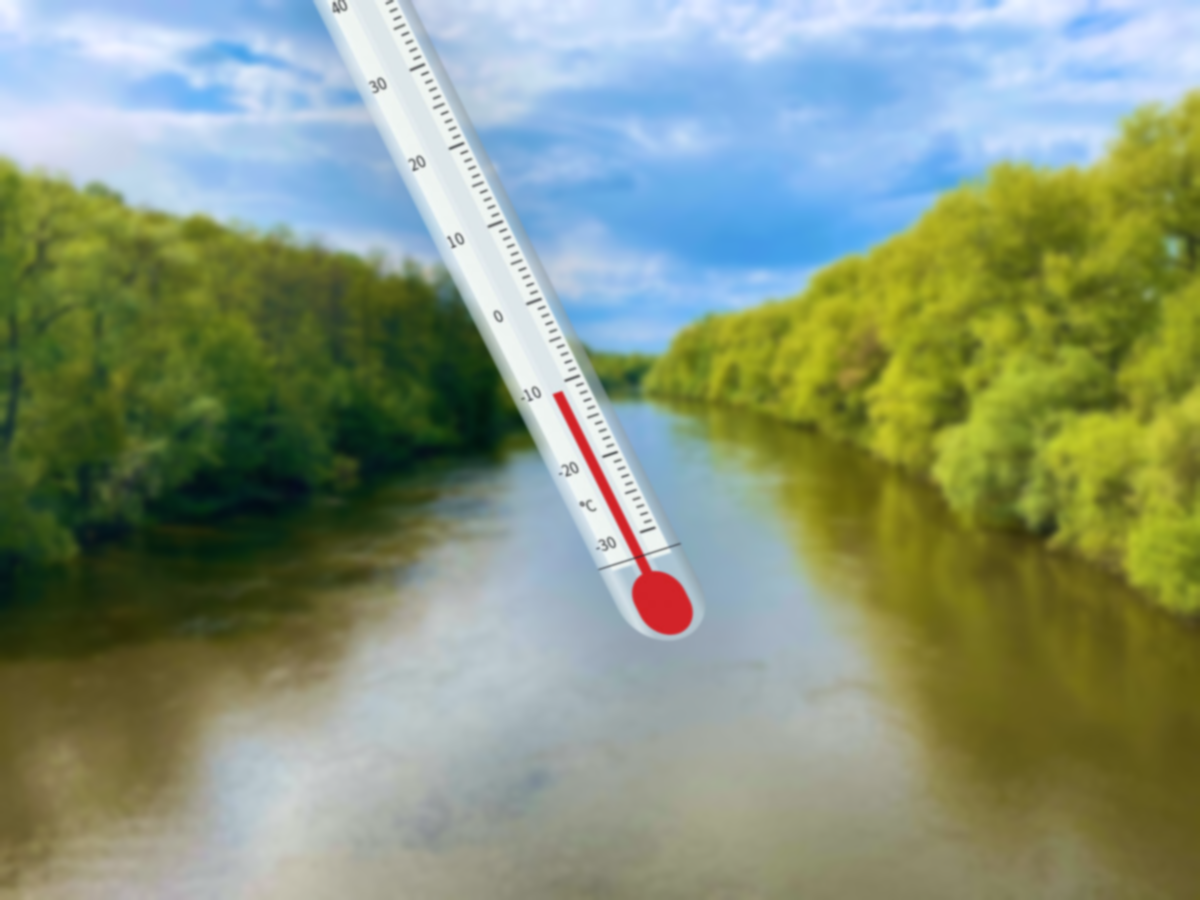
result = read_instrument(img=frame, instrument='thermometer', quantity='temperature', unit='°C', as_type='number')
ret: -11 °C
